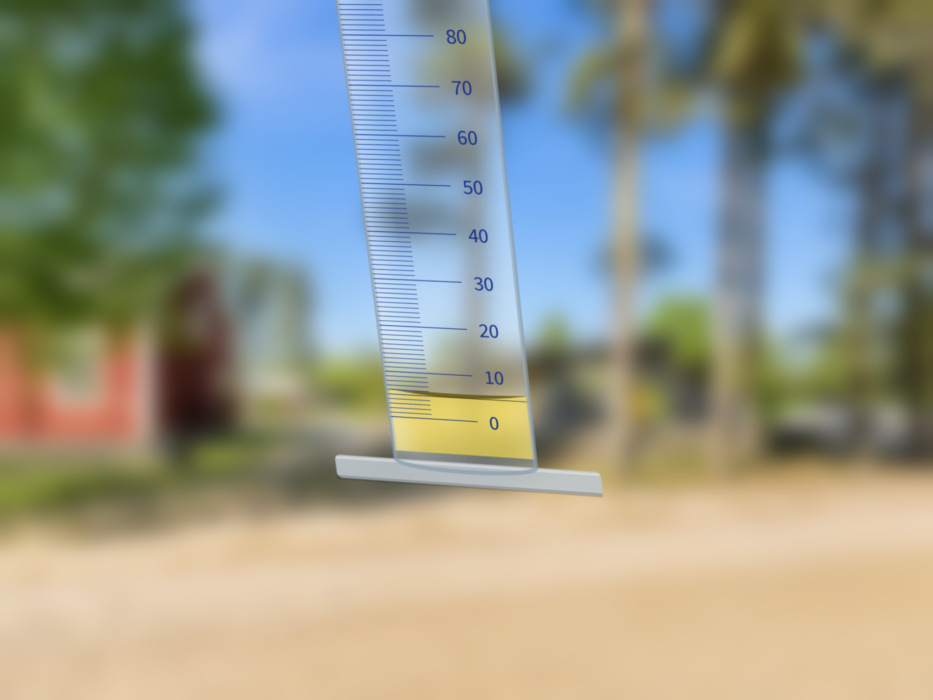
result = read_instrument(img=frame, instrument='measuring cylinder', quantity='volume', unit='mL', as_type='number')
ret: 5 mL
